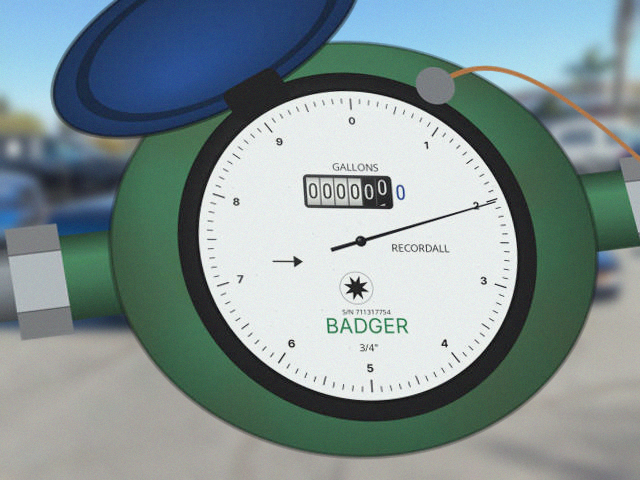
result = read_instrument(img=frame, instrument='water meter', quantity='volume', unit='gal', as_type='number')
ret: 2.0 gal
